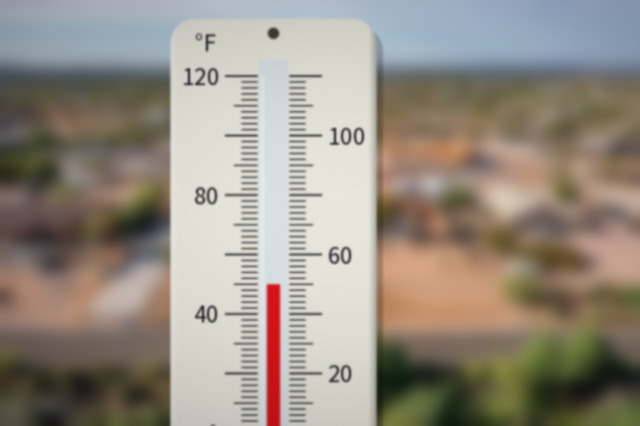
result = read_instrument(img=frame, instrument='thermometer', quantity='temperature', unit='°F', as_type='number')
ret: 50 °F
